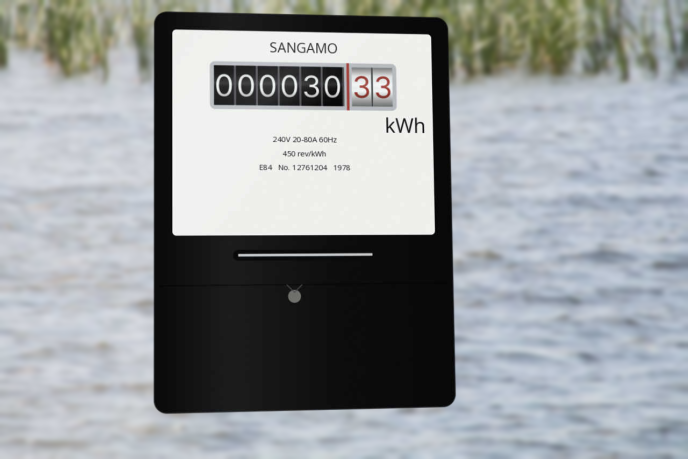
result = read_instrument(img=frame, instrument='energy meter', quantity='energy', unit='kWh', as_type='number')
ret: 30.33 kWh
